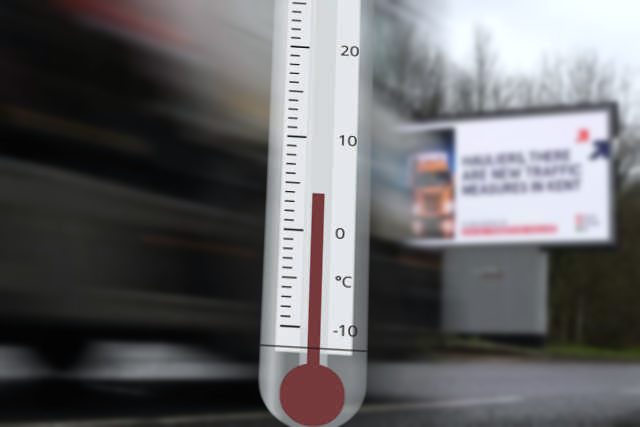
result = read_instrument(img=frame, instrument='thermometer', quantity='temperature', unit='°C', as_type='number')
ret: 4 °C
